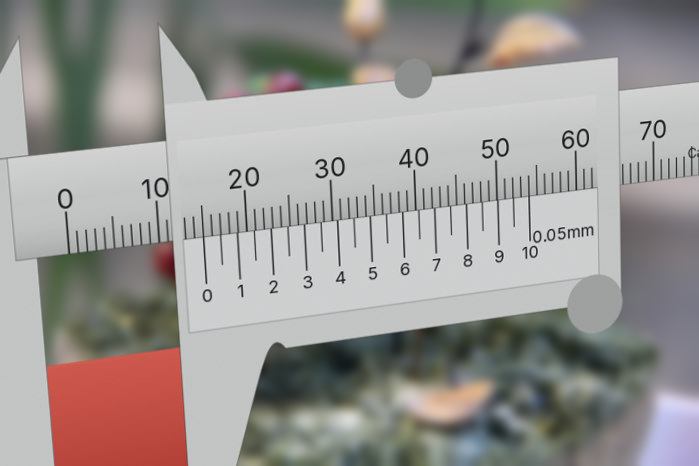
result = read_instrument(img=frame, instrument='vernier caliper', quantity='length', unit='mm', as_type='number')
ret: 15.0 mm
